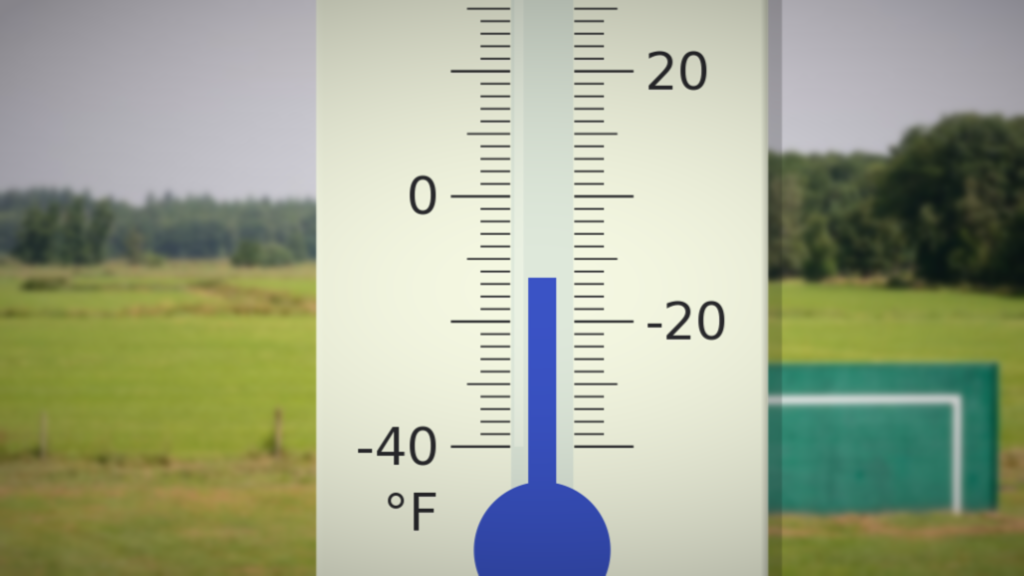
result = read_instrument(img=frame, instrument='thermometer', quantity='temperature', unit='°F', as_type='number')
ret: -13 °F
